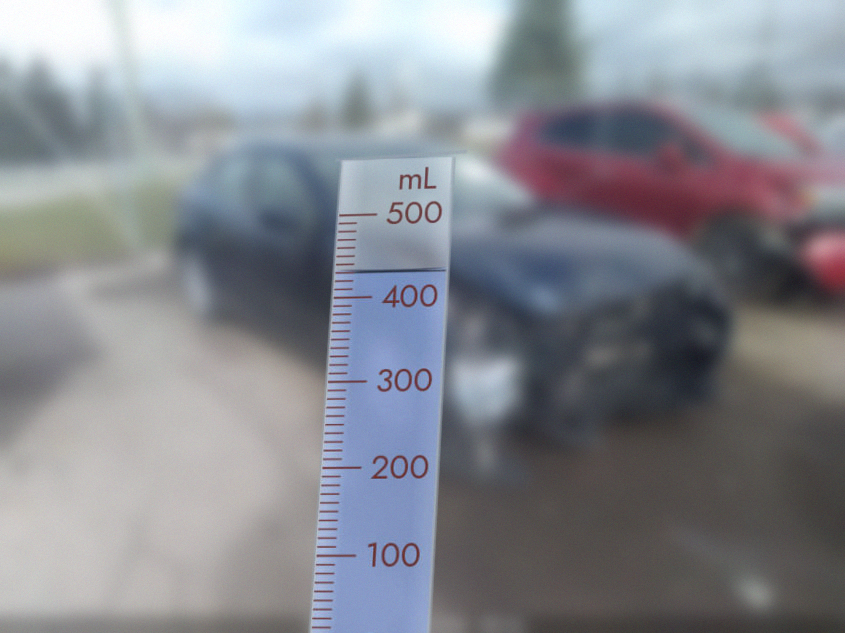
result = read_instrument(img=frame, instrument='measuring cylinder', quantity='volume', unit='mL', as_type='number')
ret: 430 mL
